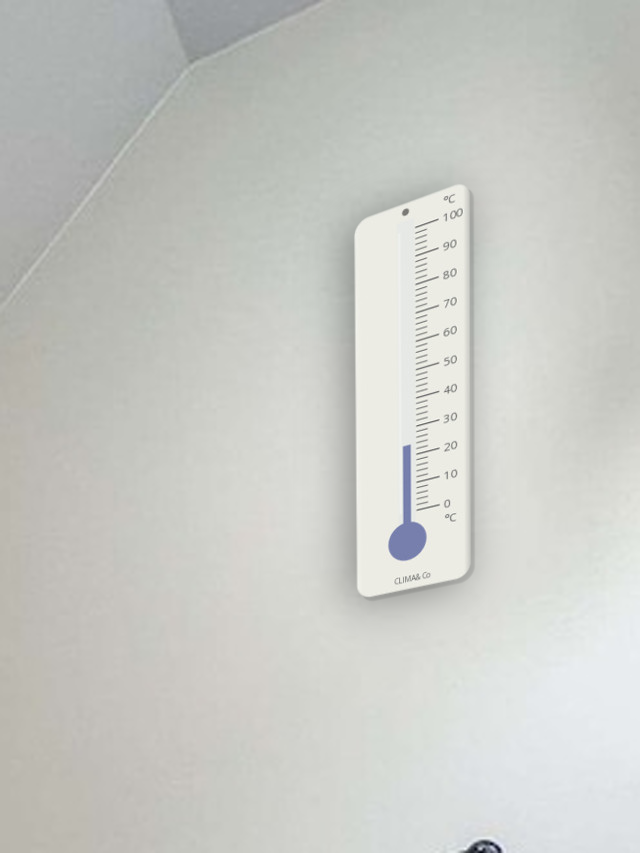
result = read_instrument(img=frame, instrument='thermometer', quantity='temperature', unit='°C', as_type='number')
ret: 24 °C
